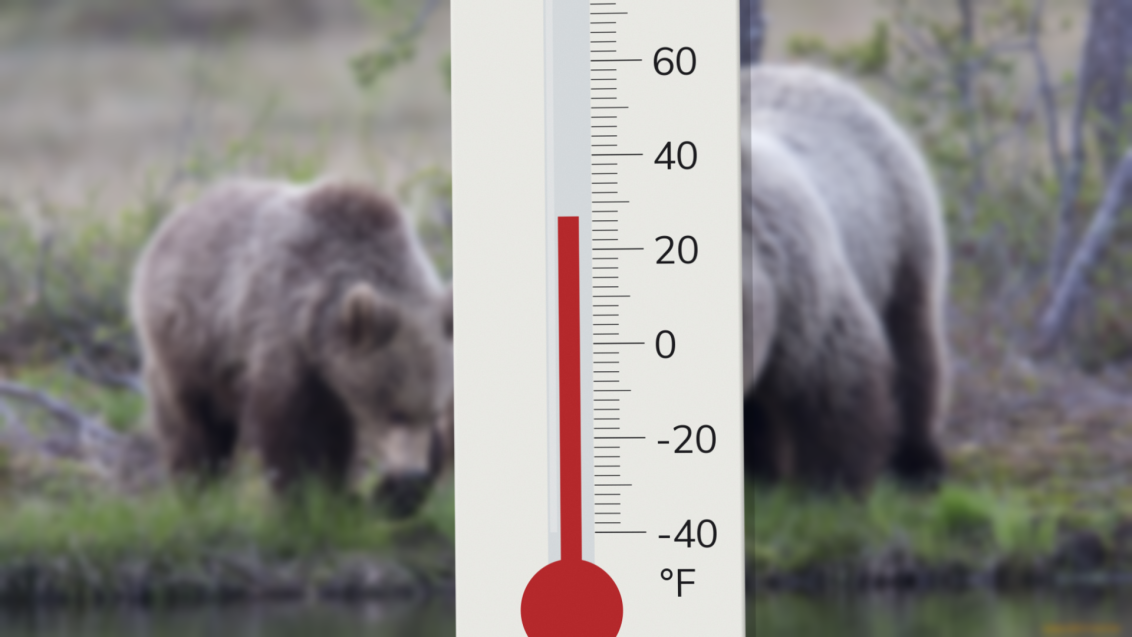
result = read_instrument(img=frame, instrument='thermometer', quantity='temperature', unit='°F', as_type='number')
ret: 27 °F
